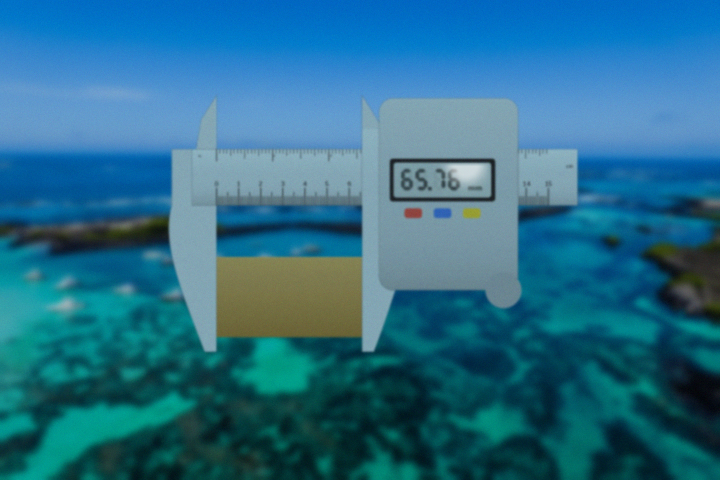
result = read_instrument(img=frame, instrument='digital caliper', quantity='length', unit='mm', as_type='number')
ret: 65.76 mm
